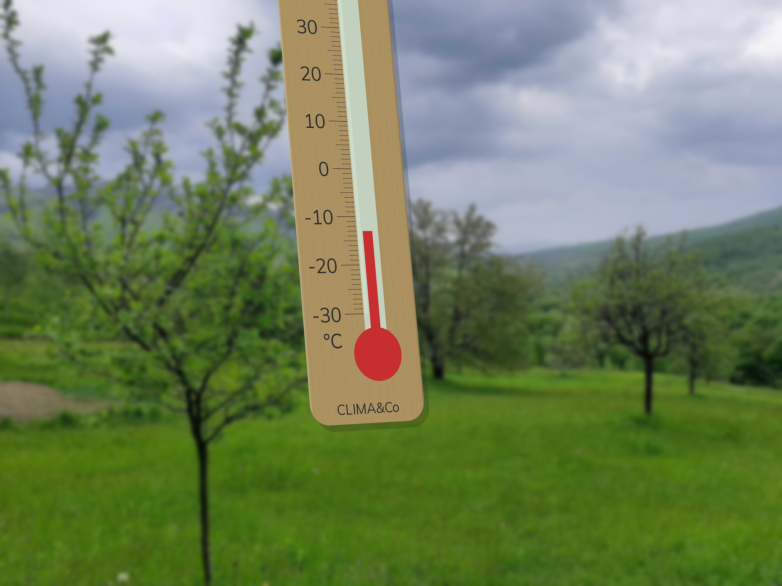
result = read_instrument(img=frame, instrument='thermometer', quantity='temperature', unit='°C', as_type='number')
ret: -13 °C
